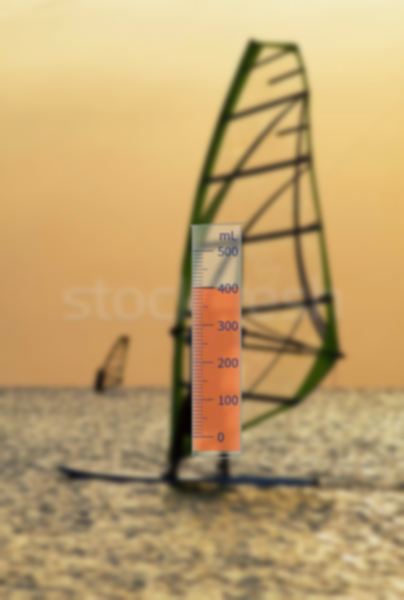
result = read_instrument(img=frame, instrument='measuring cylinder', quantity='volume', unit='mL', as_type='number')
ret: 400 mL
